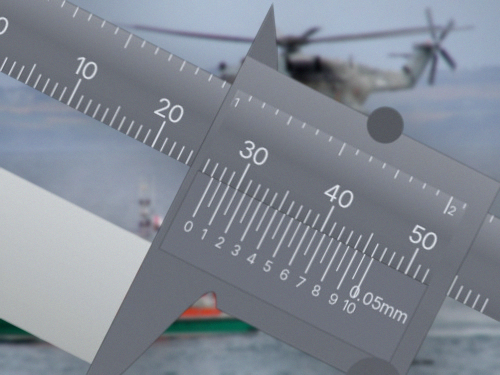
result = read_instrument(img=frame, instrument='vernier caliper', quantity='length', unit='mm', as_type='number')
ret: 27.2 mm
